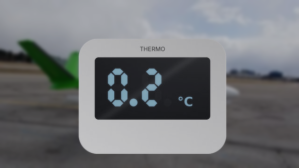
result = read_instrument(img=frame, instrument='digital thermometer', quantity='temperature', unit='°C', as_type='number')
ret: 0.2 °C
